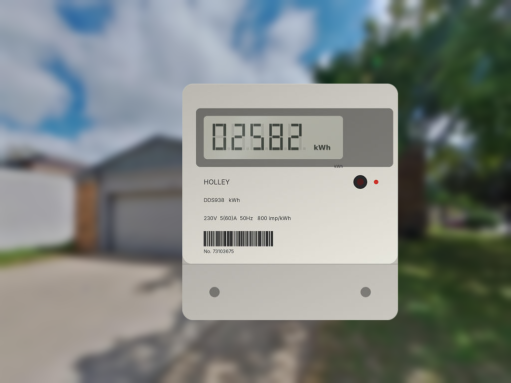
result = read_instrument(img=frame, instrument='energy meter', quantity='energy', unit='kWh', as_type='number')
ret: 2582 kWh
